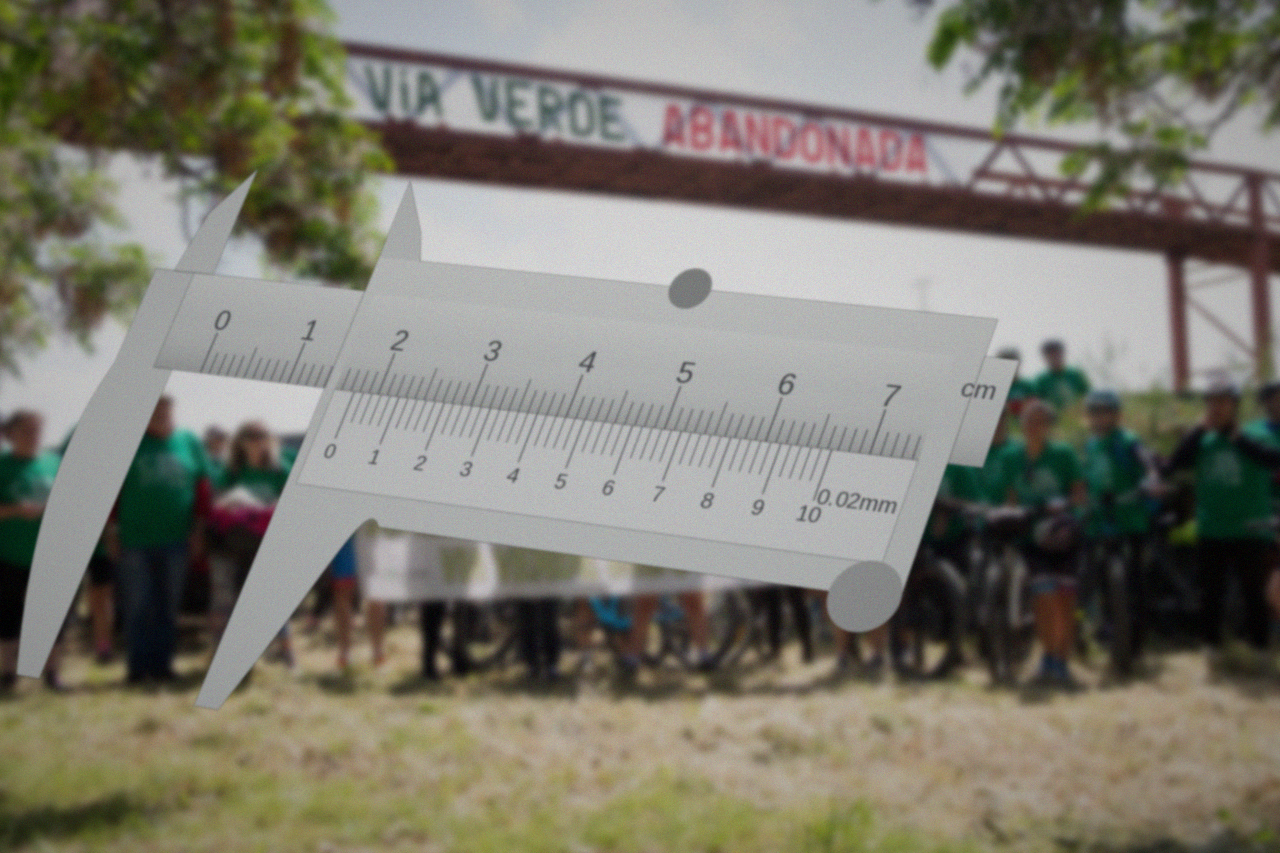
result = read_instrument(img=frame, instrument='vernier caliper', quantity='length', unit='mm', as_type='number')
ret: 17.4 mm
